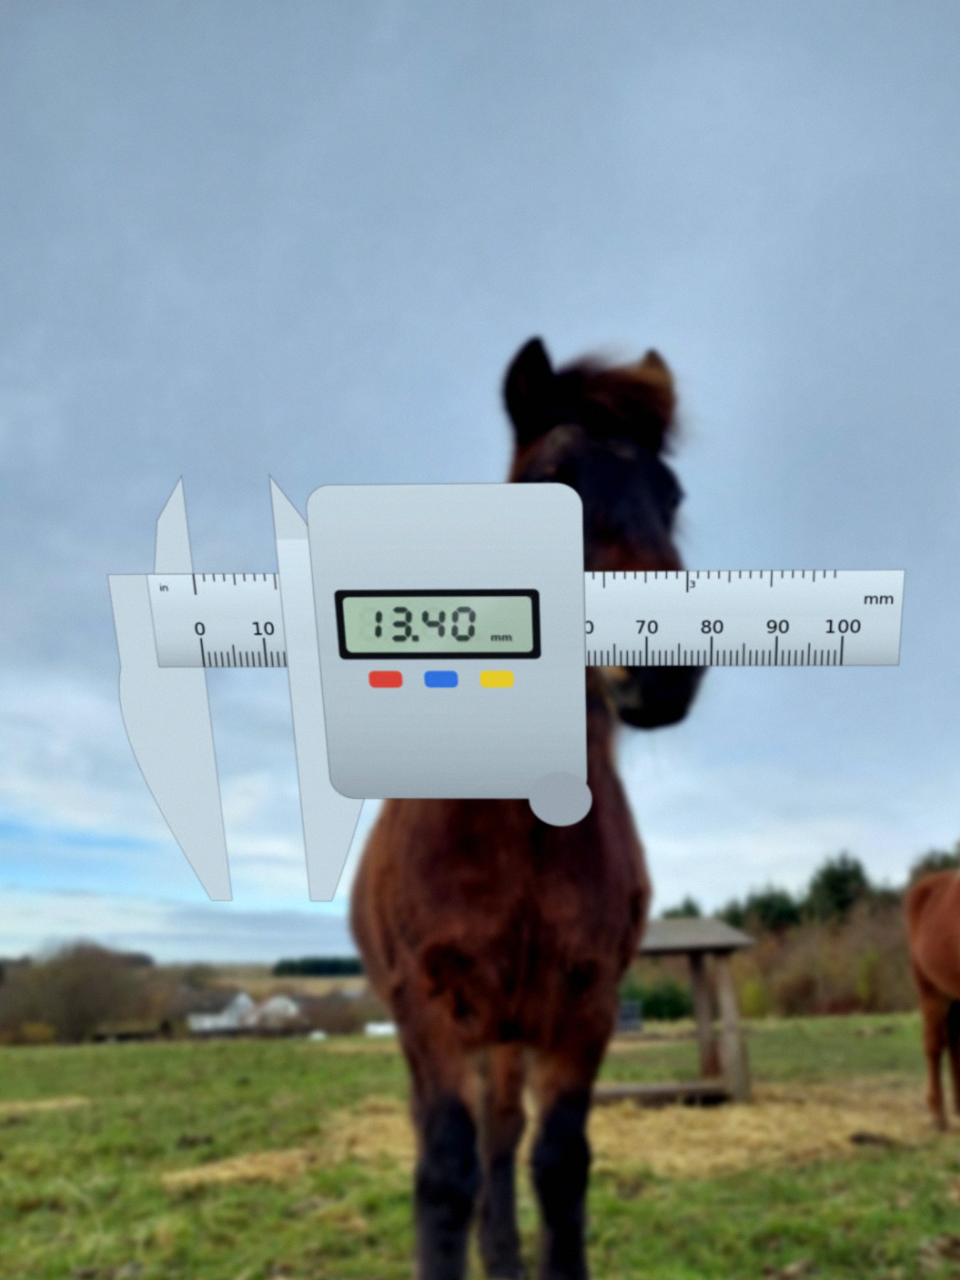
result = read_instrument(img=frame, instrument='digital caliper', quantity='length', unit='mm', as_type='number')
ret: 13.40 mm
